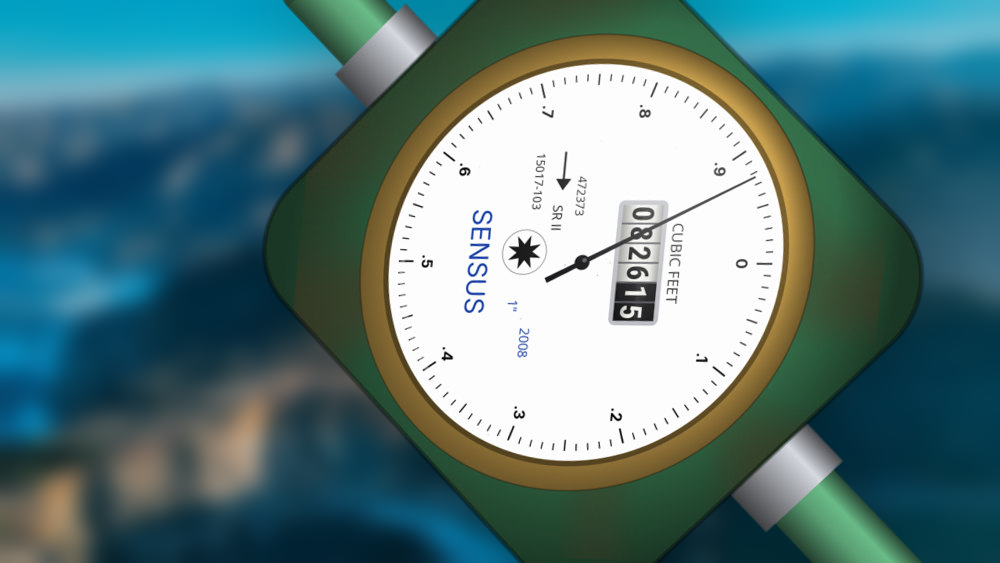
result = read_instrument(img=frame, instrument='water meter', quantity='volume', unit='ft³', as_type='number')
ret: 82614.92 ft³
